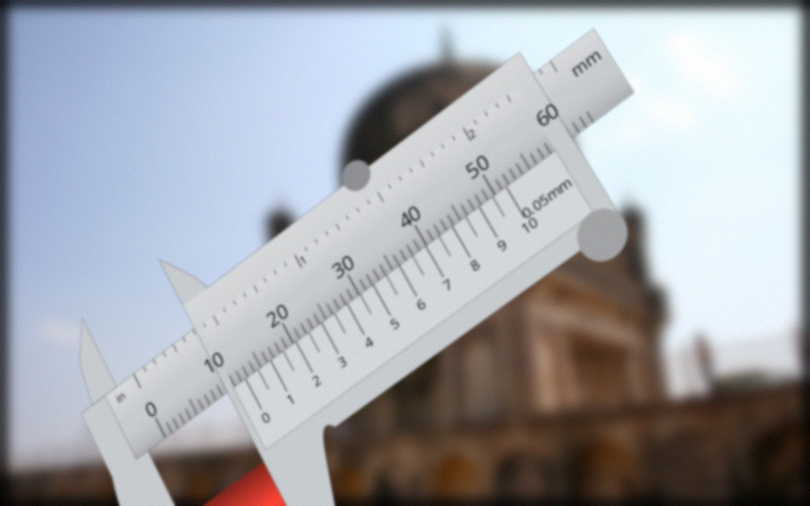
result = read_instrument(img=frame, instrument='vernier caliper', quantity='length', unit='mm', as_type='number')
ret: 12.6 mm
